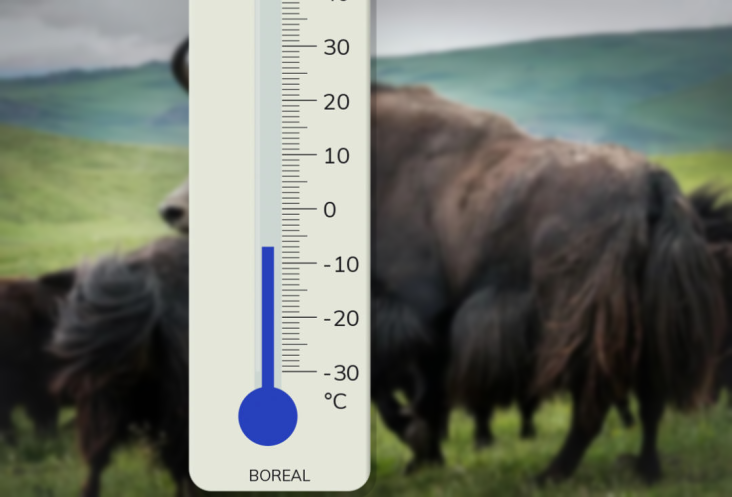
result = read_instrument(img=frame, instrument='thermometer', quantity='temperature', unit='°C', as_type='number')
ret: -7 °C
